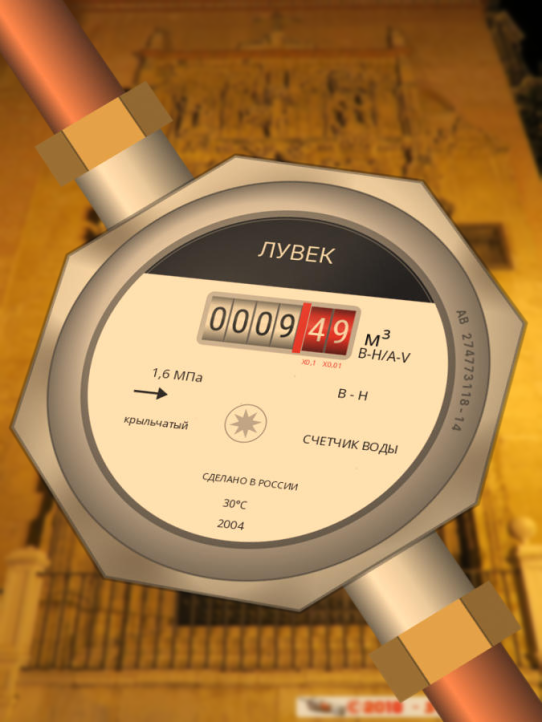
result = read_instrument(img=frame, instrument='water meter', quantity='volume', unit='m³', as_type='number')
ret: 9.49 m³
